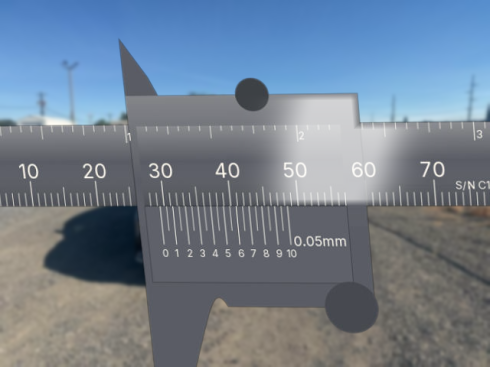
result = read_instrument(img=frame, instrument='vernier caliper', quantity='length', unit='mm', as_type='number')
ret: 29.4 mm
